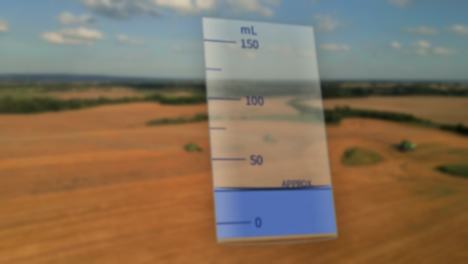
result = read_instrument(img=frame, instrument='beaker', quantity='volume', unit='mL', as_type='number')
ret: 25 mL
